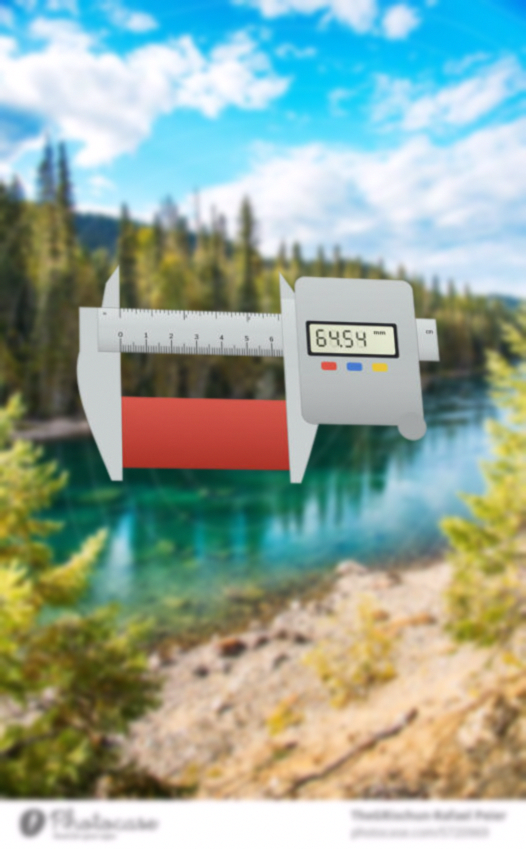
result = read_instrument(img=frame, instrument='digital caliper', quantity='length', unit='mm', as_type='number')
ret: 64.54 mm
